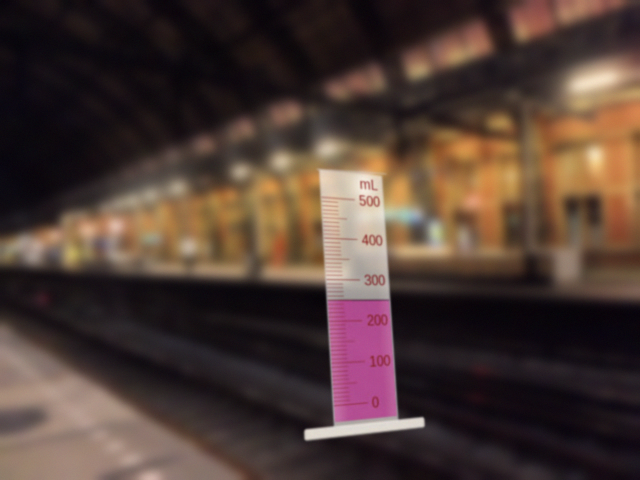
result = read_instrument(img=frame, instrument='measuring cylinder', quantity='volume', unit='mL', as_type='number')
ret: 250 mL
